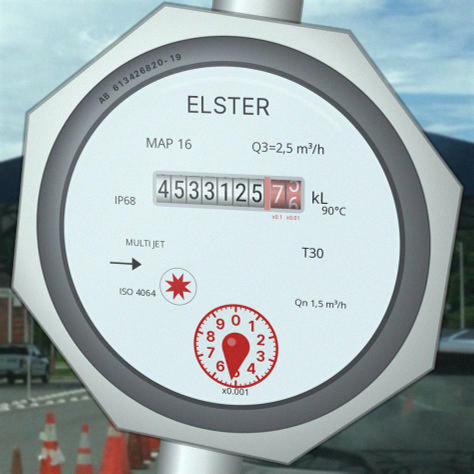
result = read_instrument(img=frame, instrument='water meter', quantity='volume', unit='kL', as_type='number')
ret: 4533125.755 kL
